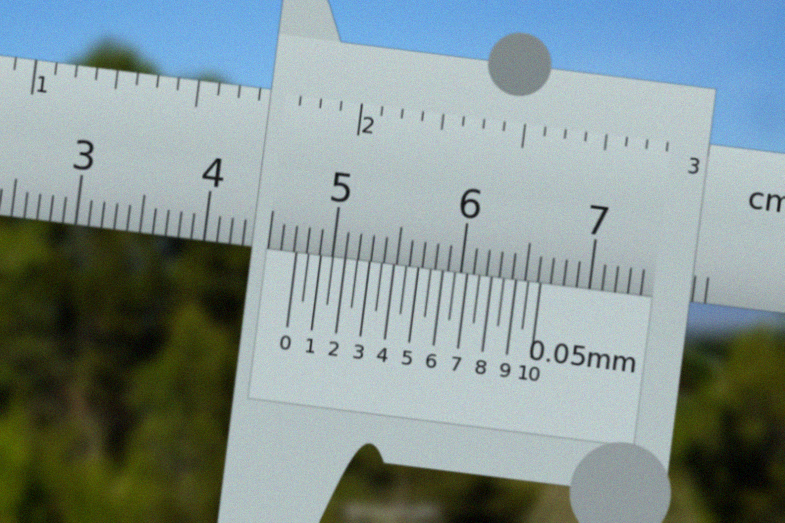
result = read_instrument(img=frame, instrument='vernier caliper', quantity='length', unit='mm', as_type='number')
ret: 47.2 mm
